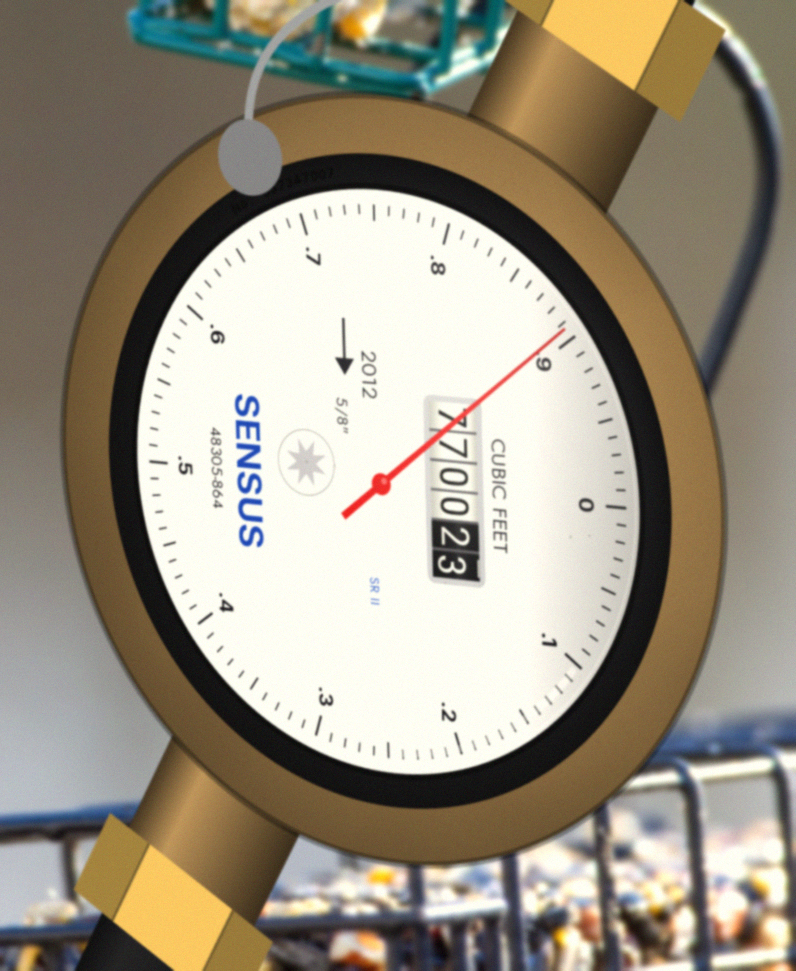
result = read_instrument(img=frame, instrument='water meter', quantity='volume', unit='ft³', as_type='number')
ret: 770022.89 ft³
